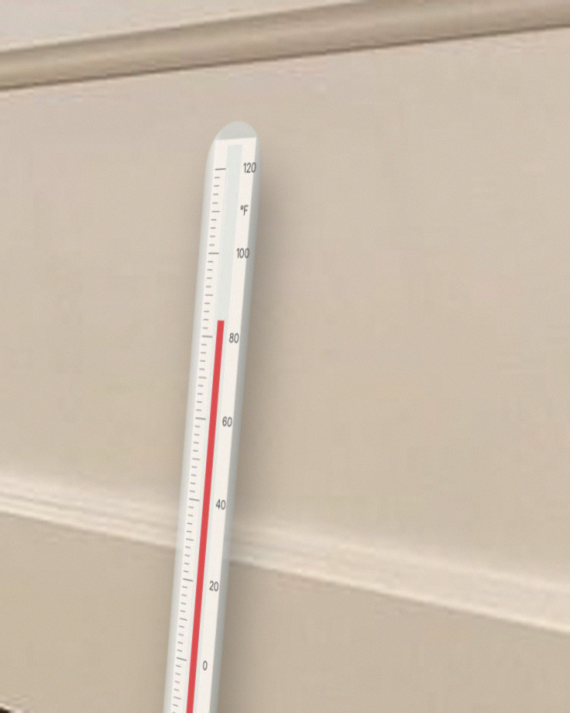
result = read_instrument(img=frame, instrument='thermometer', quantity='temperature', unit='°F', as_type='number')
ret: 84 °F
